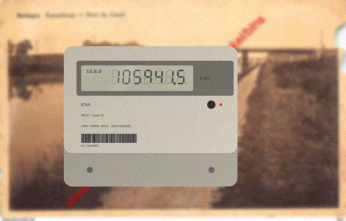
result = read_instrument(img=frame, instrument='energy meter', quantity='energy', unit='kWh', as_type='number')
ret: 105941.5 kWh
